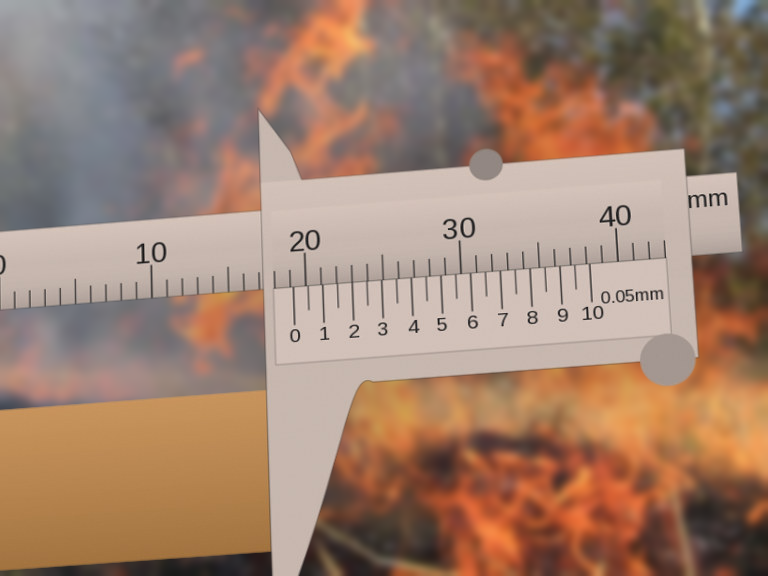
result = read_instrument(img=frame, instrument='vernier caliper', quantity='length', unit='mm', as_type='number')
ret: 19.2 mm
